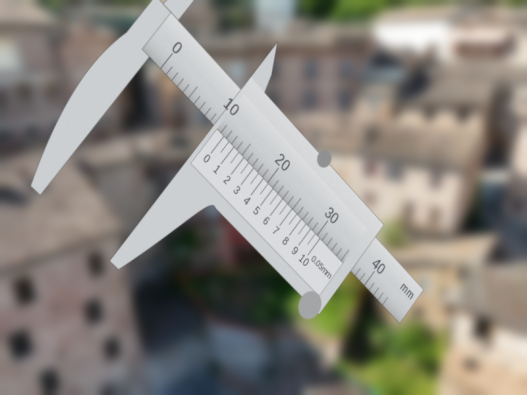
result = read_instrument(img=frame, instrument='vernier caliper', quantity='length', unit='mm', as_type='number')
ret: 11.6 mm
